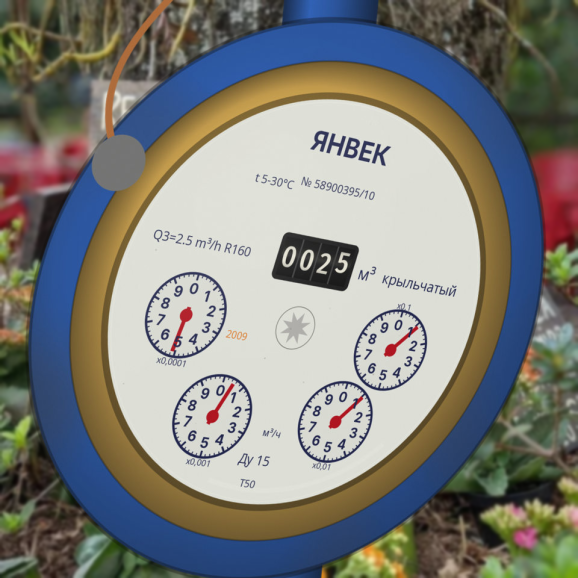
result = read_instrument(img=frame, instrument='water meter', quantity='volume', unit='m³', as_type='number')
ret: 25.1105 m³
